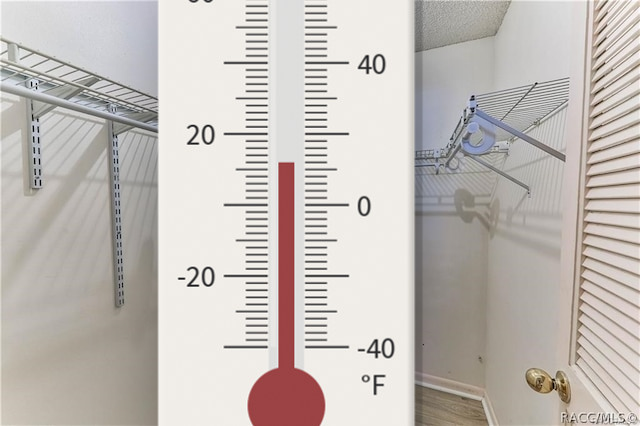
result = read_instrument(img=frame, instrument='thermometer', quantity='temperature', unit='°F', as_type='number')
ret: 12 °F
